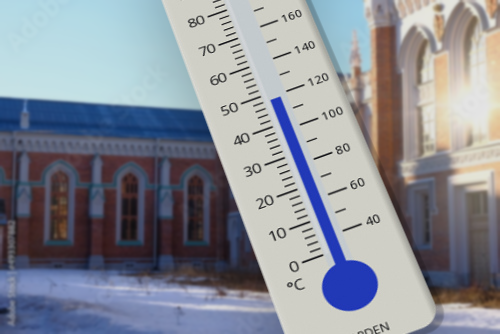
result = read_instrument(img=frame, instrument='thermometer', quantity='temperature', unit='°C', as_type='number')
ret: 48 °C
